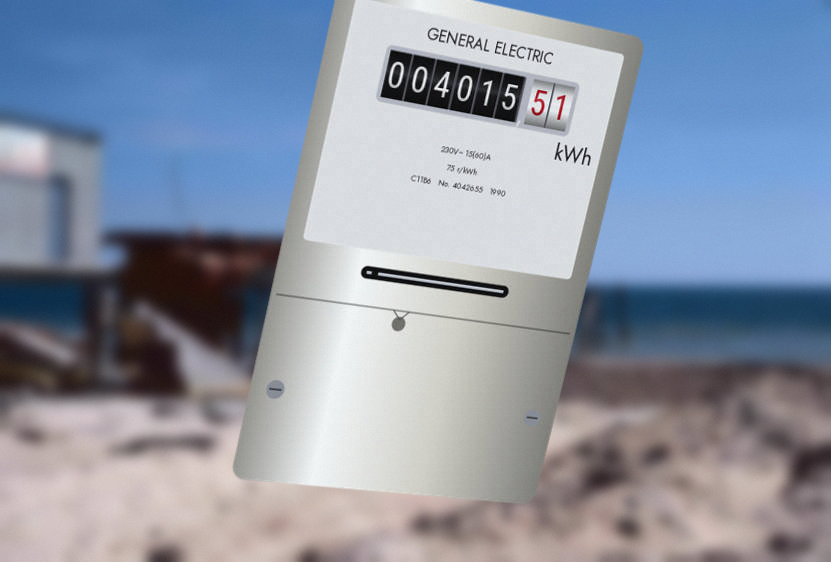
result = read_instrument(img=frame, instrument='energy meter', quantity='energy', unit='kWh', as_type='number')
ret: 4015.51 kWh
